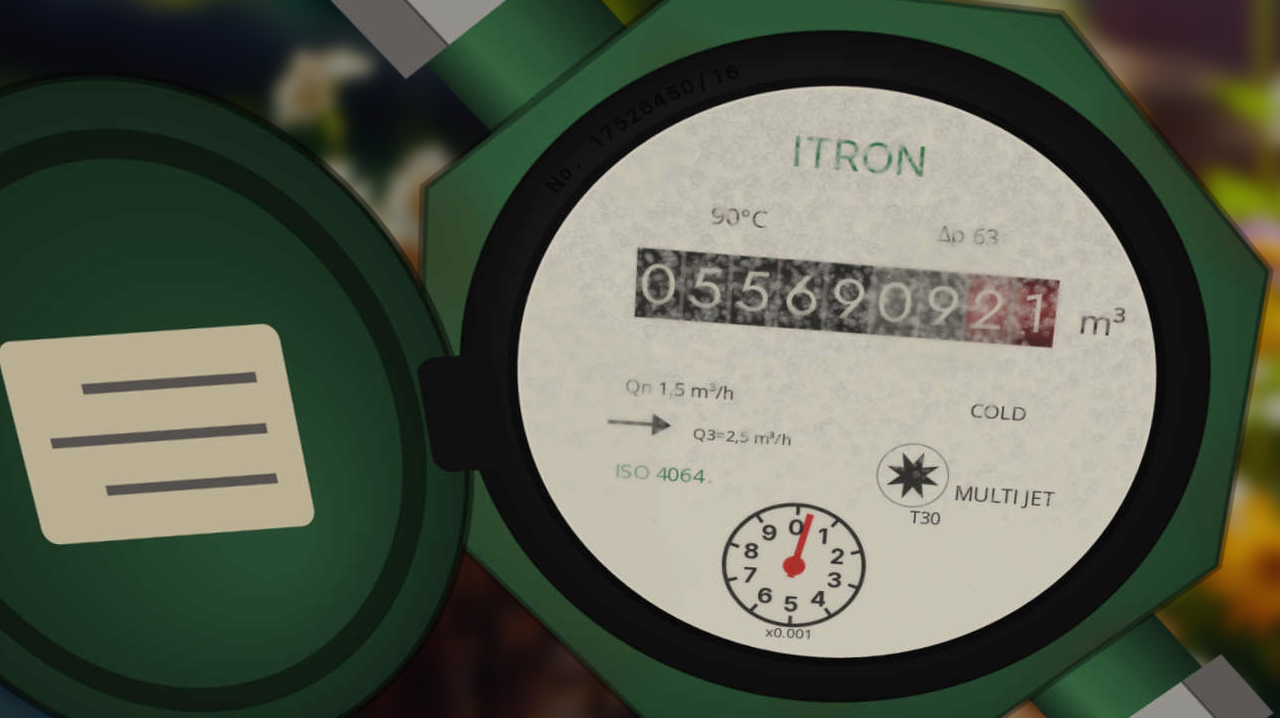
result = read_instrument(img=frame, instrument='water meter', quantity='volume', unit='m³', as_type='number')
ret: 556909.210 m³
